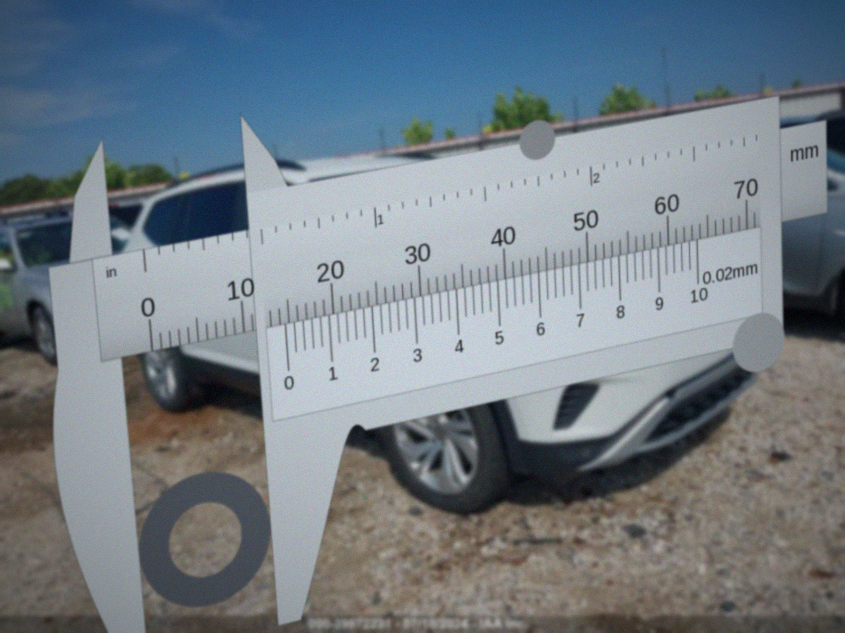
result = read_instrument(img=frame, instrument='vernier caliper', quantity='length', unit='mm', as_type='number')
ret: 14.6 mm
